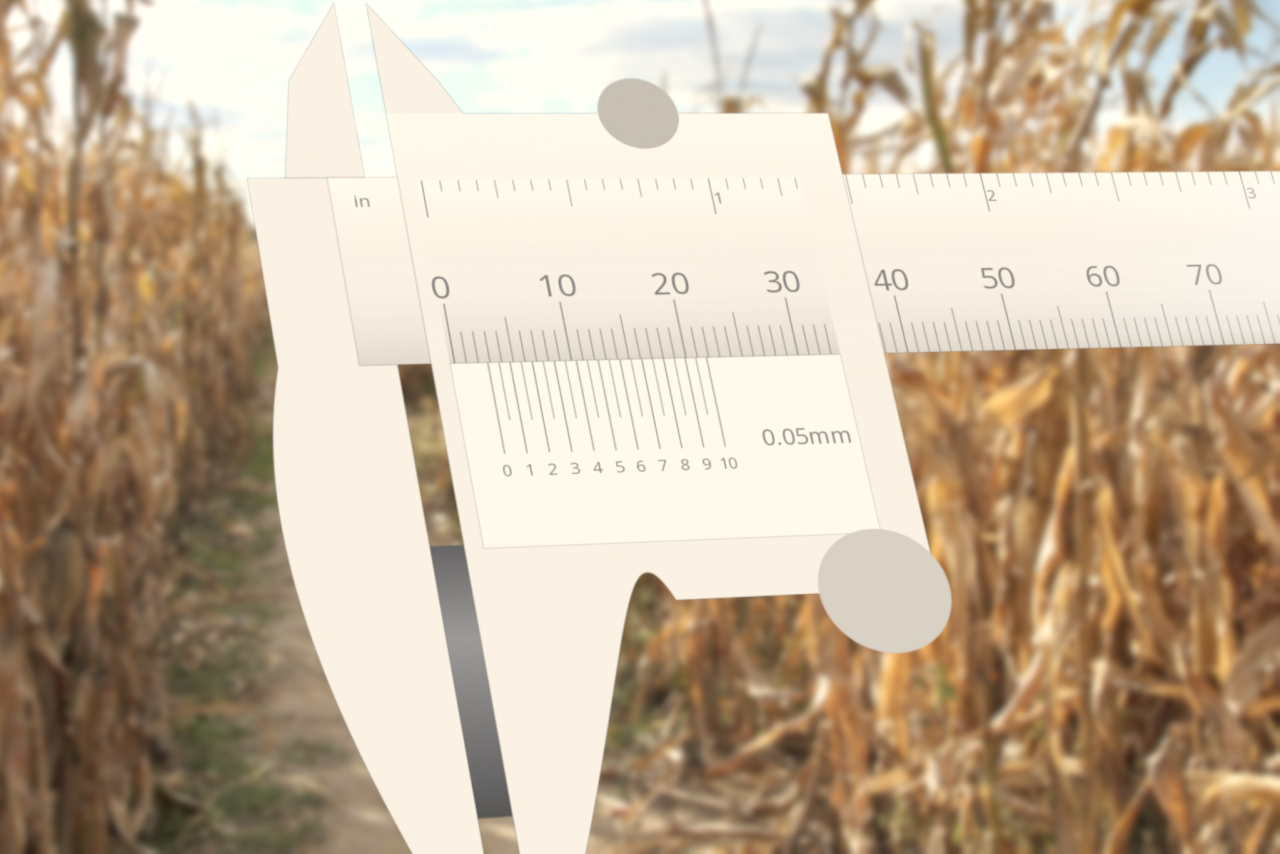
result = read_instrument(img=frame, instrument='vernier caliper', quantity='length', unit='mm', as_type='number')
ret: 2.8 mm
